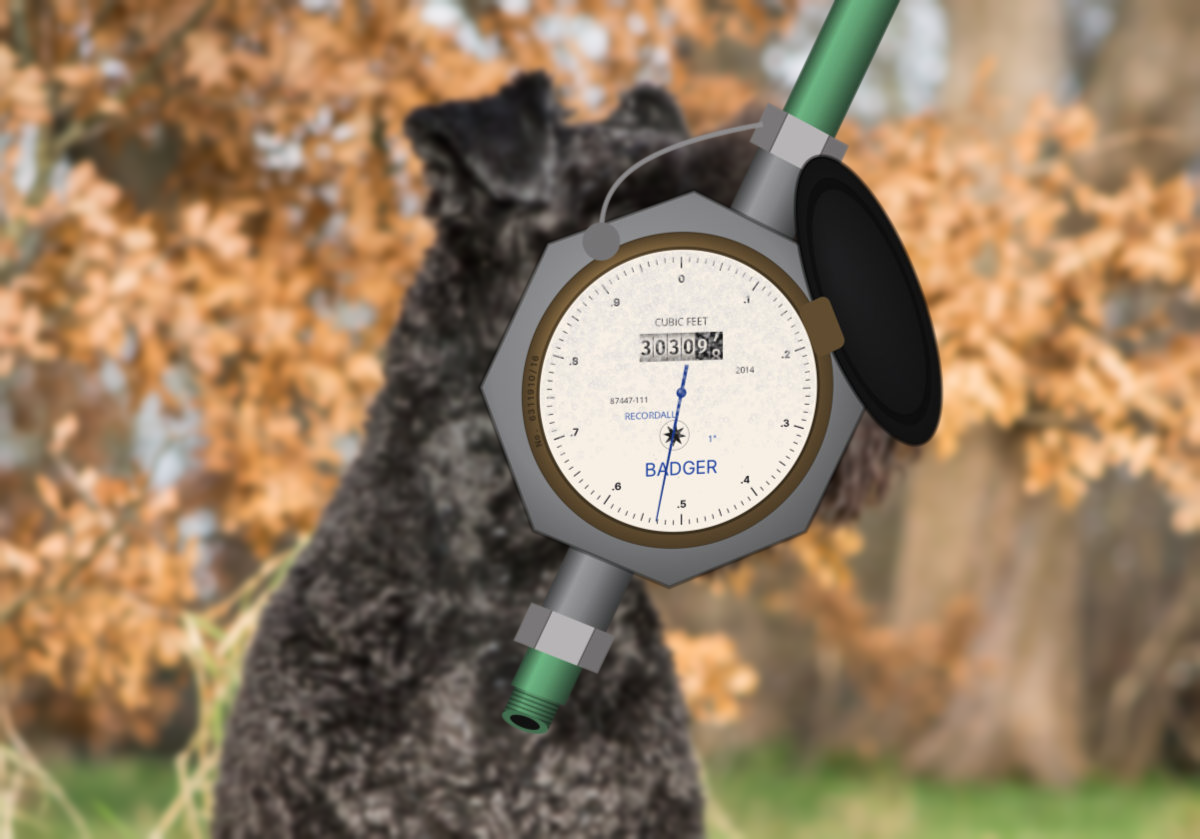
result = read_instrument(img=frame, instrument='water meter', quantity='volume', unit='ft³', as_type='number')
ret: 303097.53 ft³
